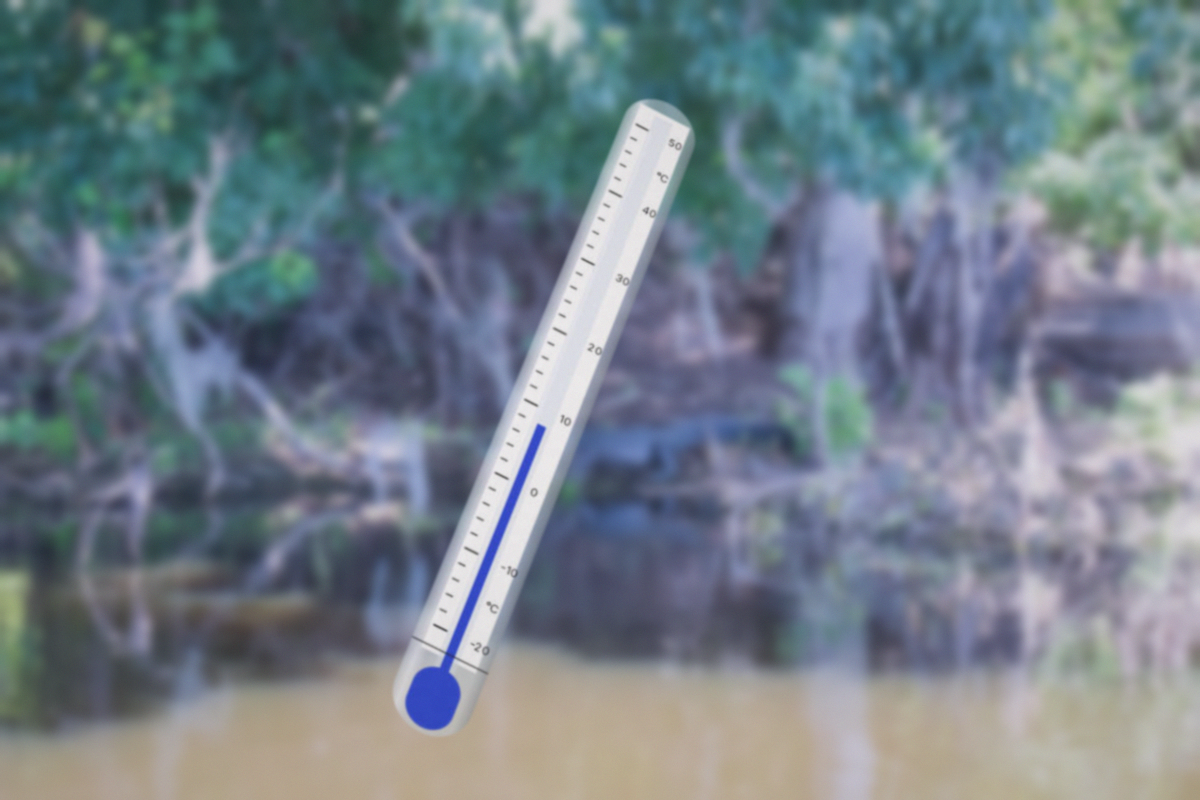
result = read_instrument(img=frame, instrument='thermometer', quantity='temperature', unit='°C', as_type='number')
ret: 8 °C
